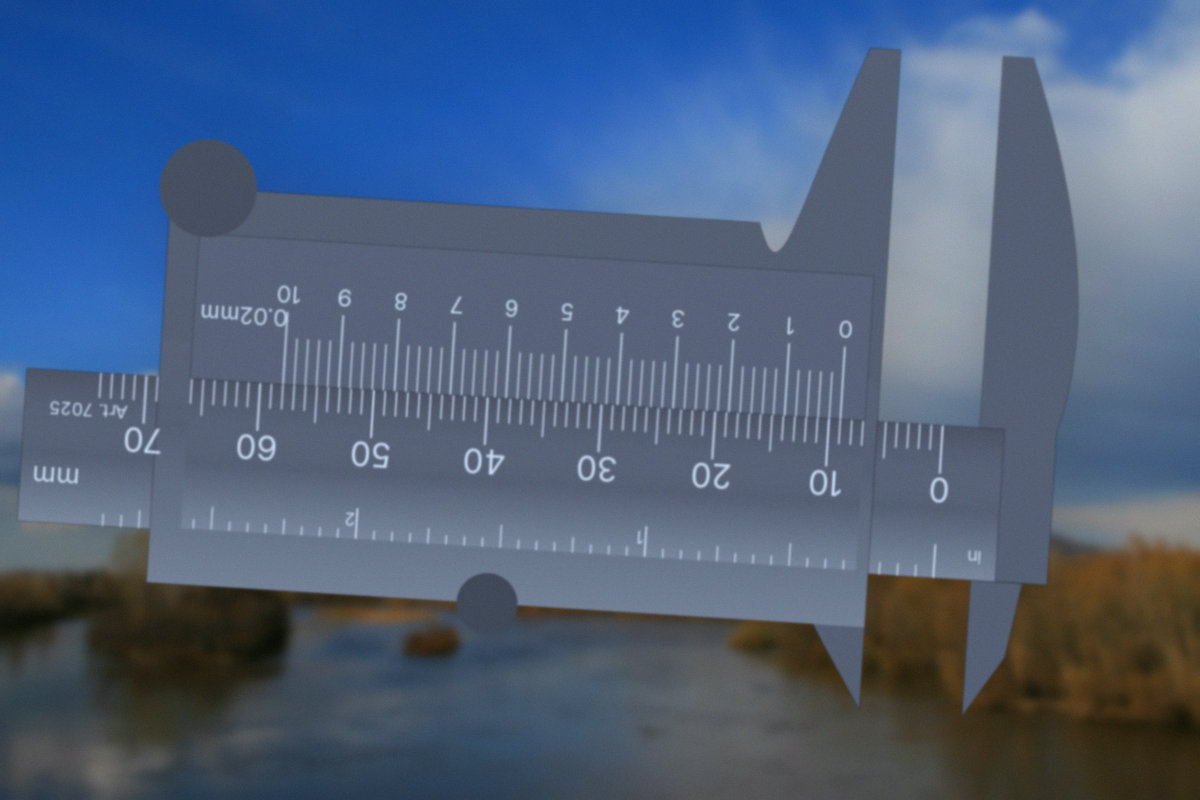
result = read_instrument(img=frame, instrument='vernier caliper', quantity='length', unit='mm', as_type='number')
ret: 9.0 mm
